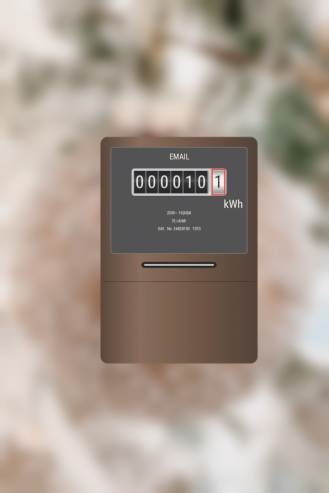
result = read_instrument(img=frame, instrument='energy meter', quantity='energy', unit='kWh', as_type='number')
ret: 10.1 kWh
